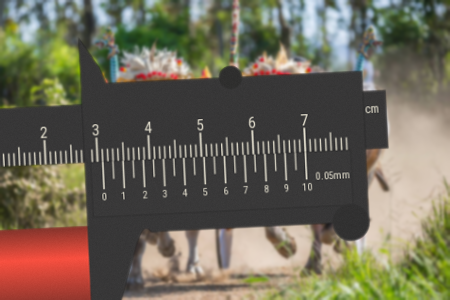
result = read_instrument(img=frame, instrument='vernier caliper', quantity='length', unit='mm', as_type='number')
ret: 31.0 mm
